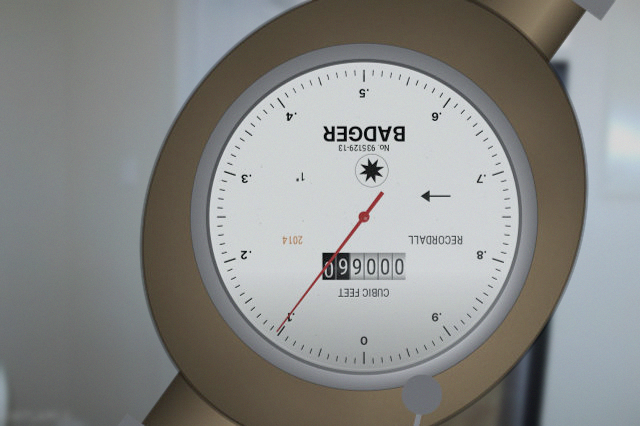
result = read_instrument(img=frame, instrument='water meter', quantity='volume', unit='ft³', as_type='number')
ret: 660.10 ft³
